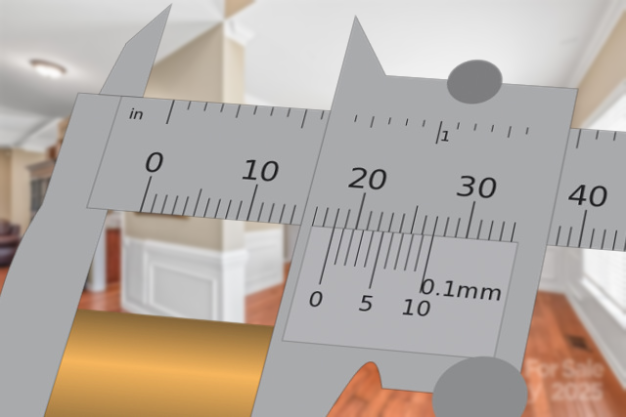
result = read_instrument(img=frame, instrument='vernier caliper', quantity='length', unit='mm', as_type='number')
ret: 18.0 mm
